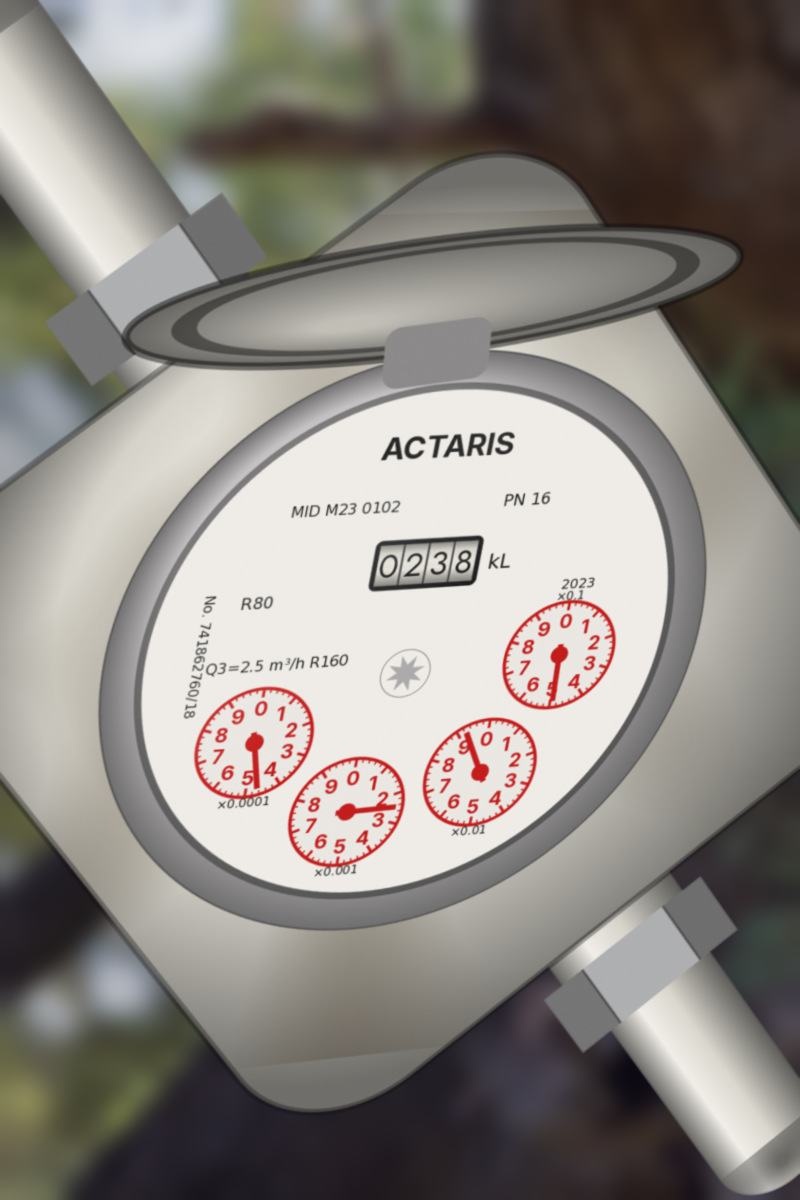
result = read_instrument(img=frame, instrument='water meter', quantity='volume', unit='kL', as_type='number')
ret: 238.4924 kL
